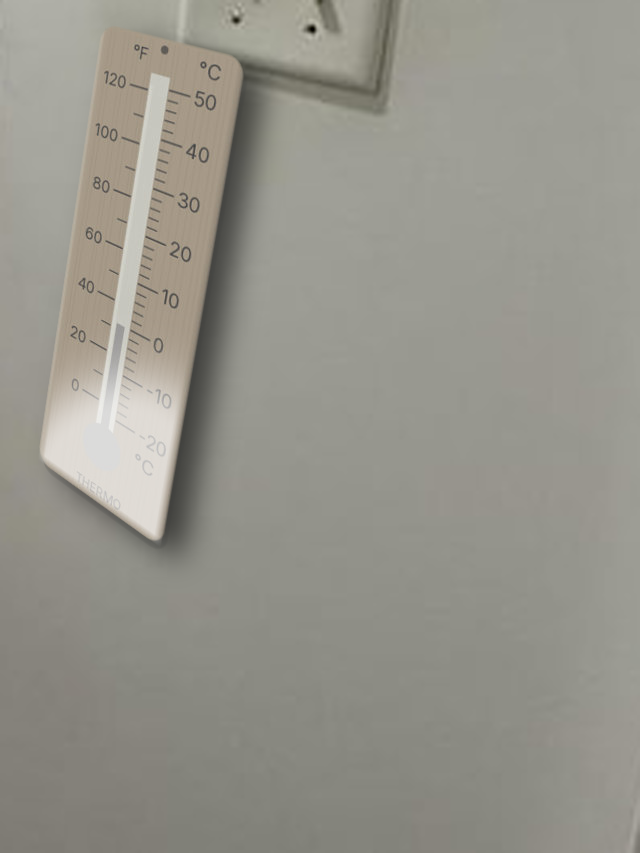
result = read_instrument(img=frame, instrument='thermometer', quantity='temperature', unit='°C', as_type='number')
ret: 0 °C
